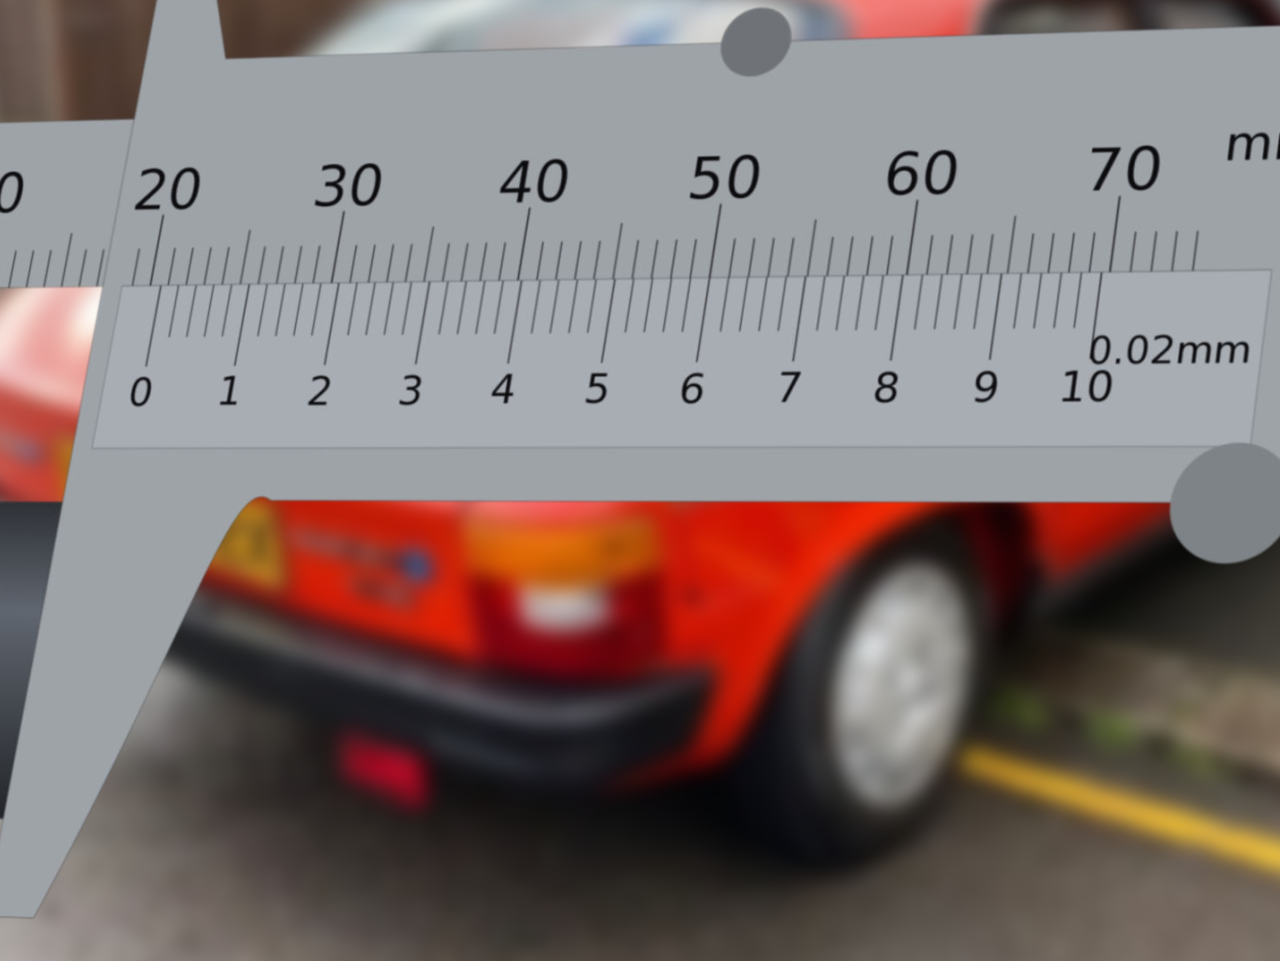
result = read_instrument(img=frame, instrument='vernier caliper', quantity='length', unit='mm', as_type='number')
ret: 20.6 mm
